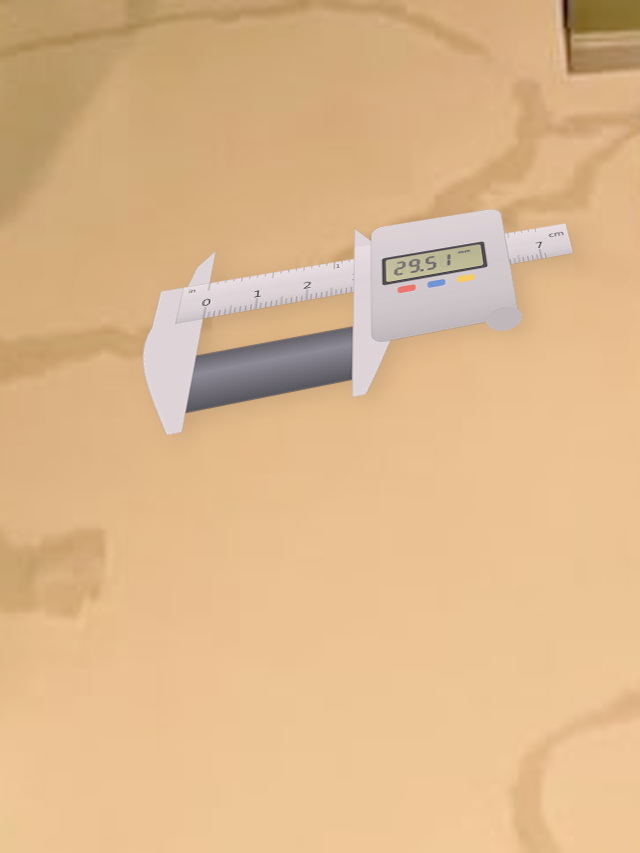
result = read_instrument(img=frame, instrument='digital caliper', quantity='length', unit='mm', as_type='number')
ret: 29.51 mm
